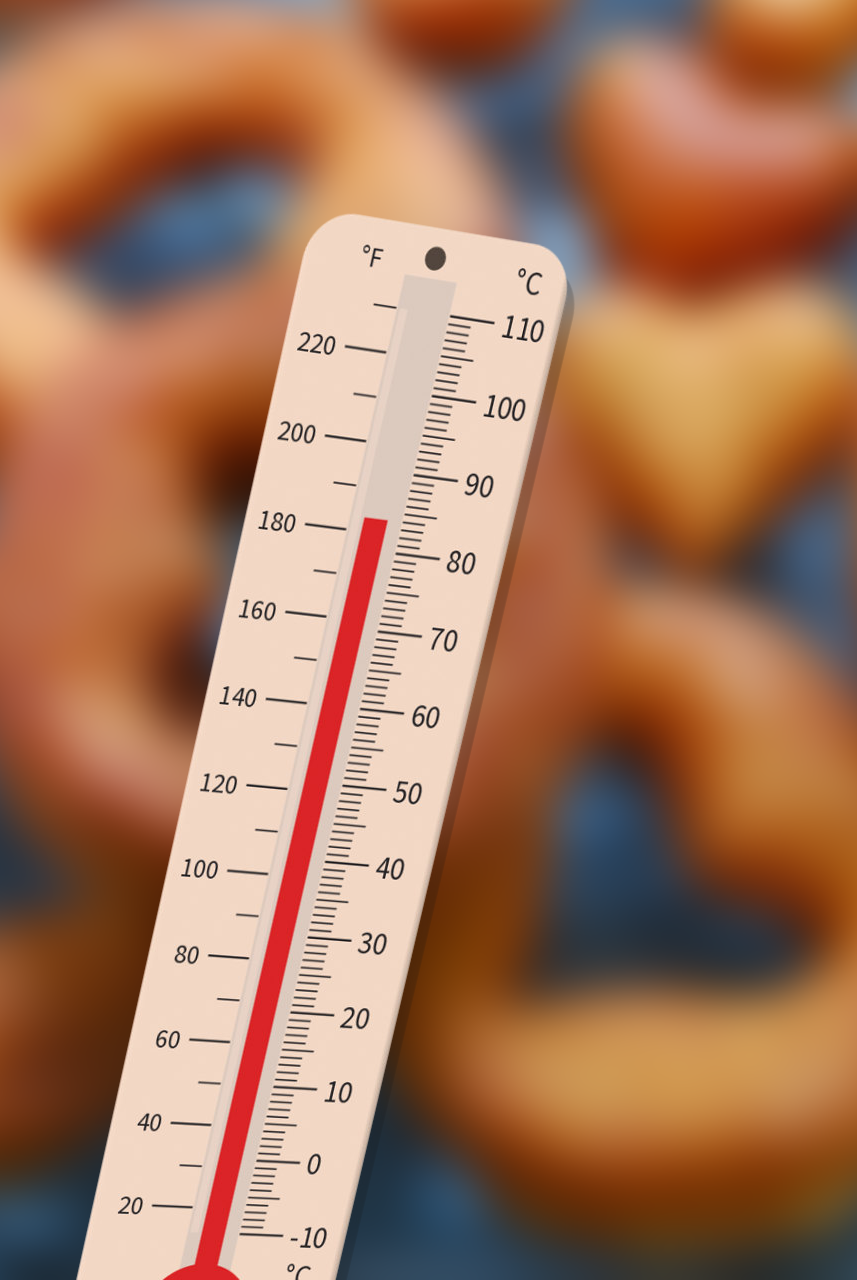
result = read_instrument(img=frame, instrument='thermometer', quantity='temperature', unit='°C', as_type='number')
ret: 84 °C
